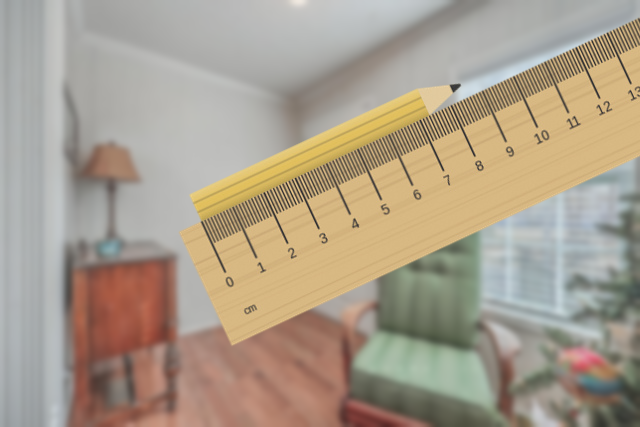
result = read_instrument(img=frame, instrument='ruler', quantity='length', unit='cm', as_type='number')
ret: 8.5 cm
